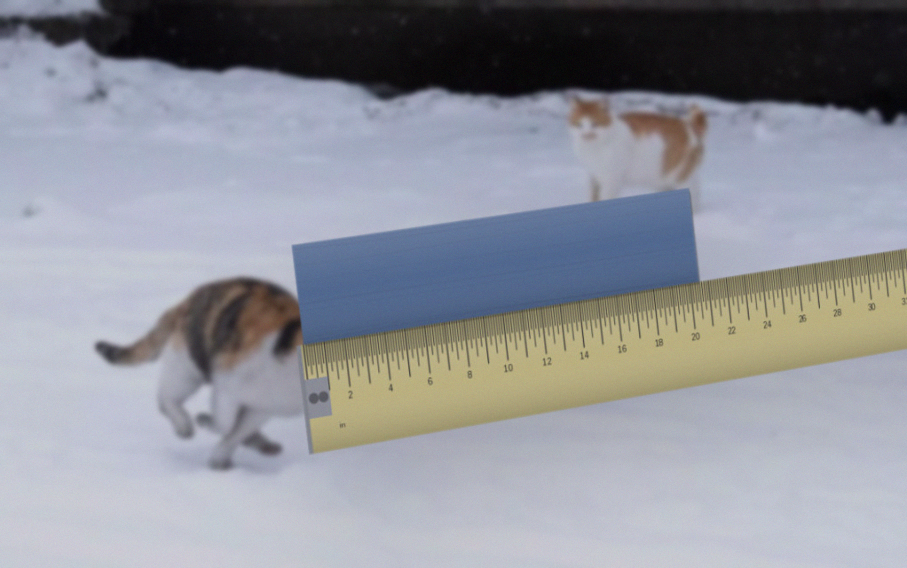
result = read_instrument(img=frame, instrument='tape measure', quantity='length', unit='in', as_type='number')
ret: 20.5 in
